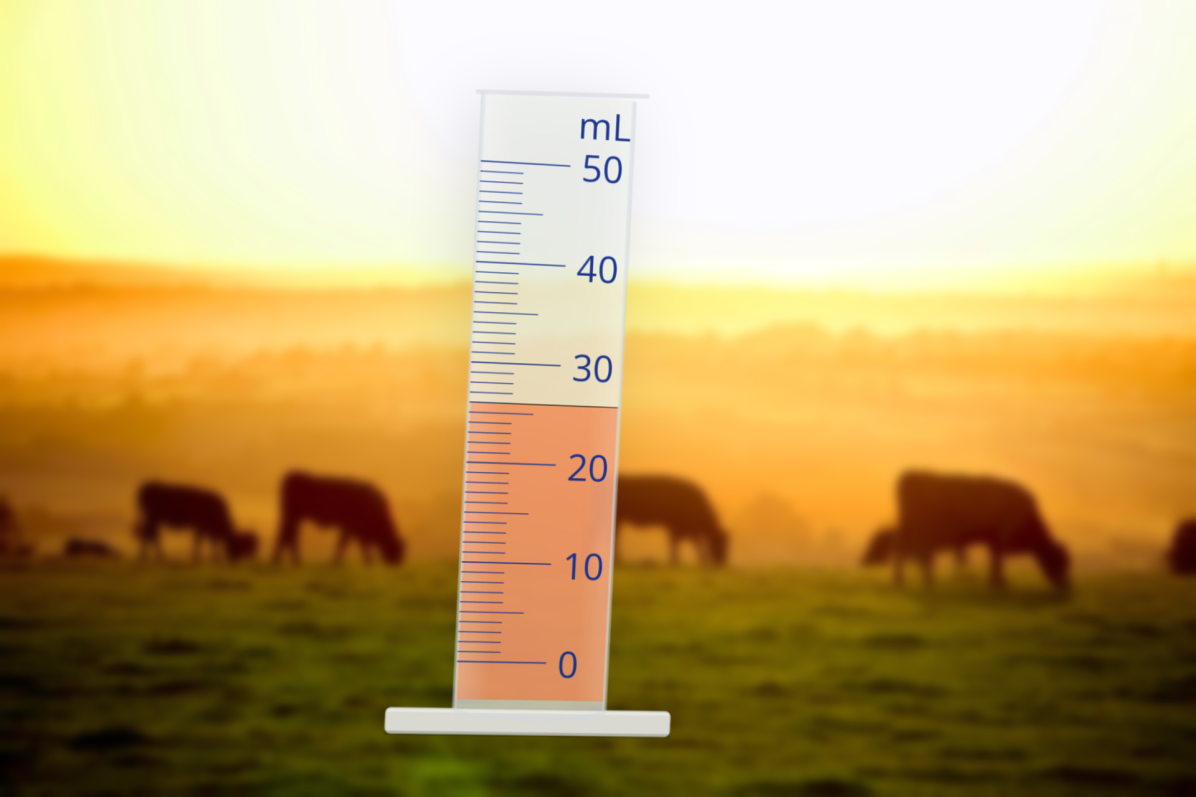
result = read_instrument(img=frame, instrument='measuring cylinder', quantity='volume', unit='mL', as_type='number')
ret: 26 mL
